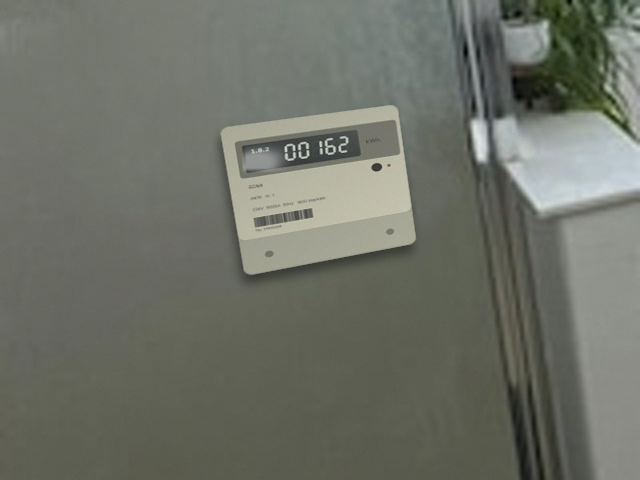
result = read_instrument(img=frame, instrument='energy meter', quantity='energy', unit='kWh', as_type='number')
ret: 162 kWh
